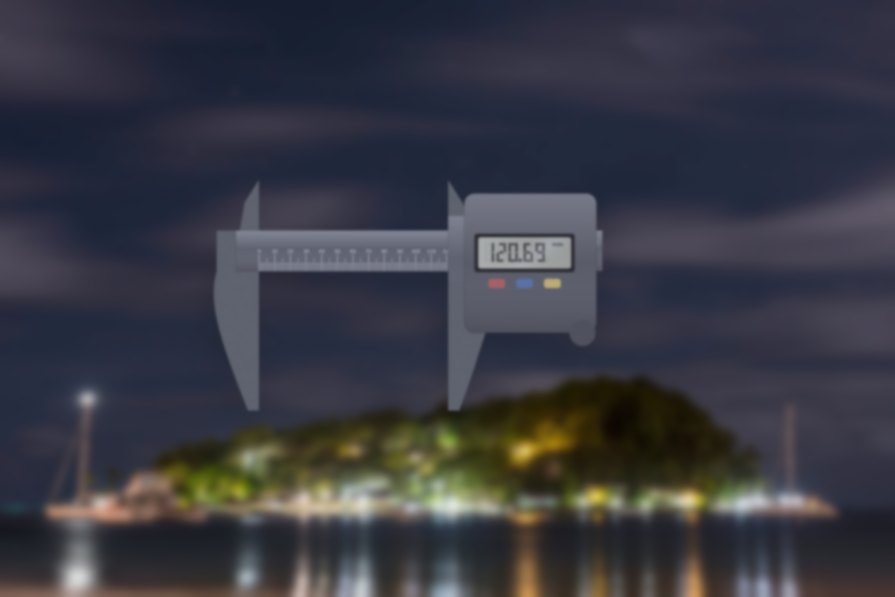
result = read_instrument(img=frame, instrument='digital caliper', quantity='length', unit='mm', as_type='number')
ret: 120.69 mm
